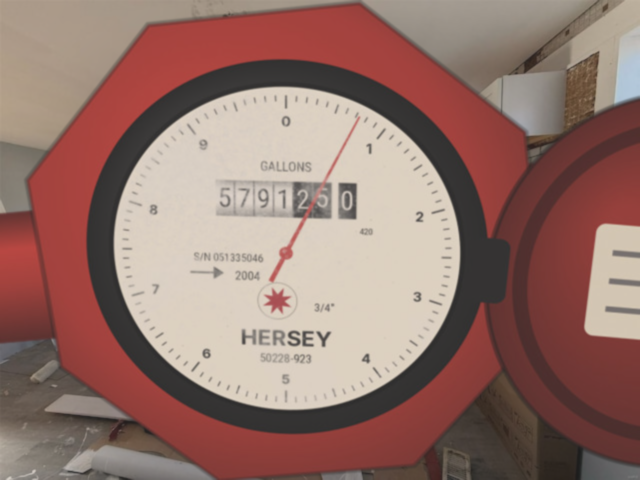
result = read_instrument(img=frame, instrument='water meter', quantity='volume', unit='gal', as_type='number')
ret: 5791250.7 gal
